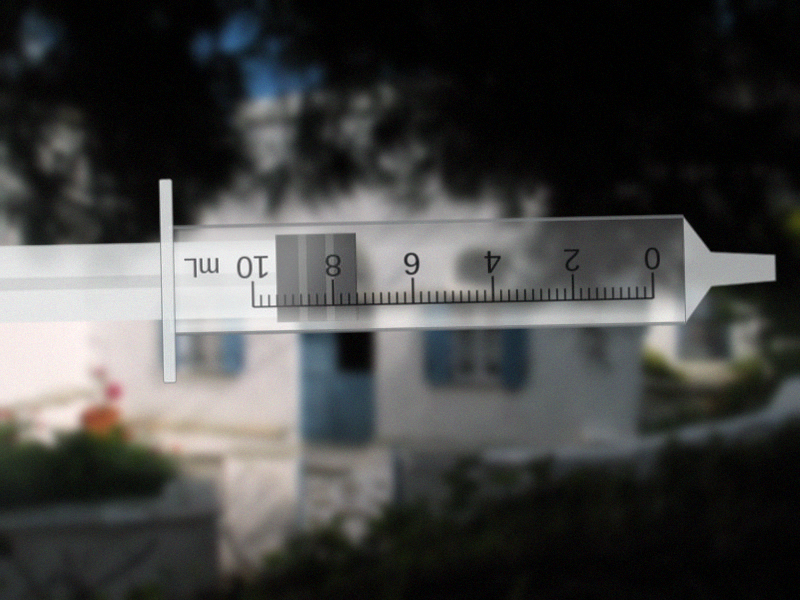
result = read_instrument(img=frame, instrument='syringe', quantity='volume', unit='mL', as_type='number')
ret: 7.4 mL
